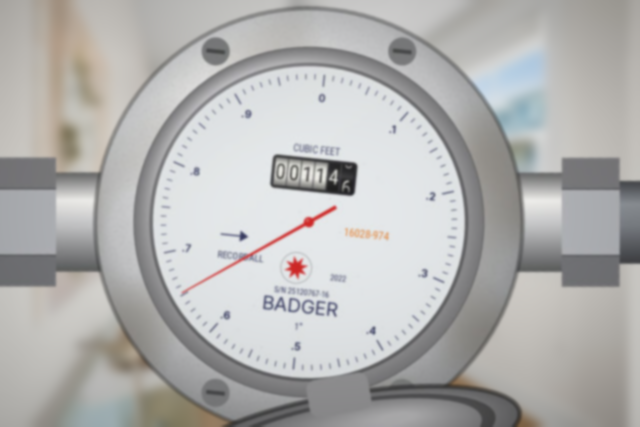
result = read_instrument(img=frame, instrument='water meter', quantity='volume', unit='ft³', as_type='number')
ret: 1145.65 ft³
